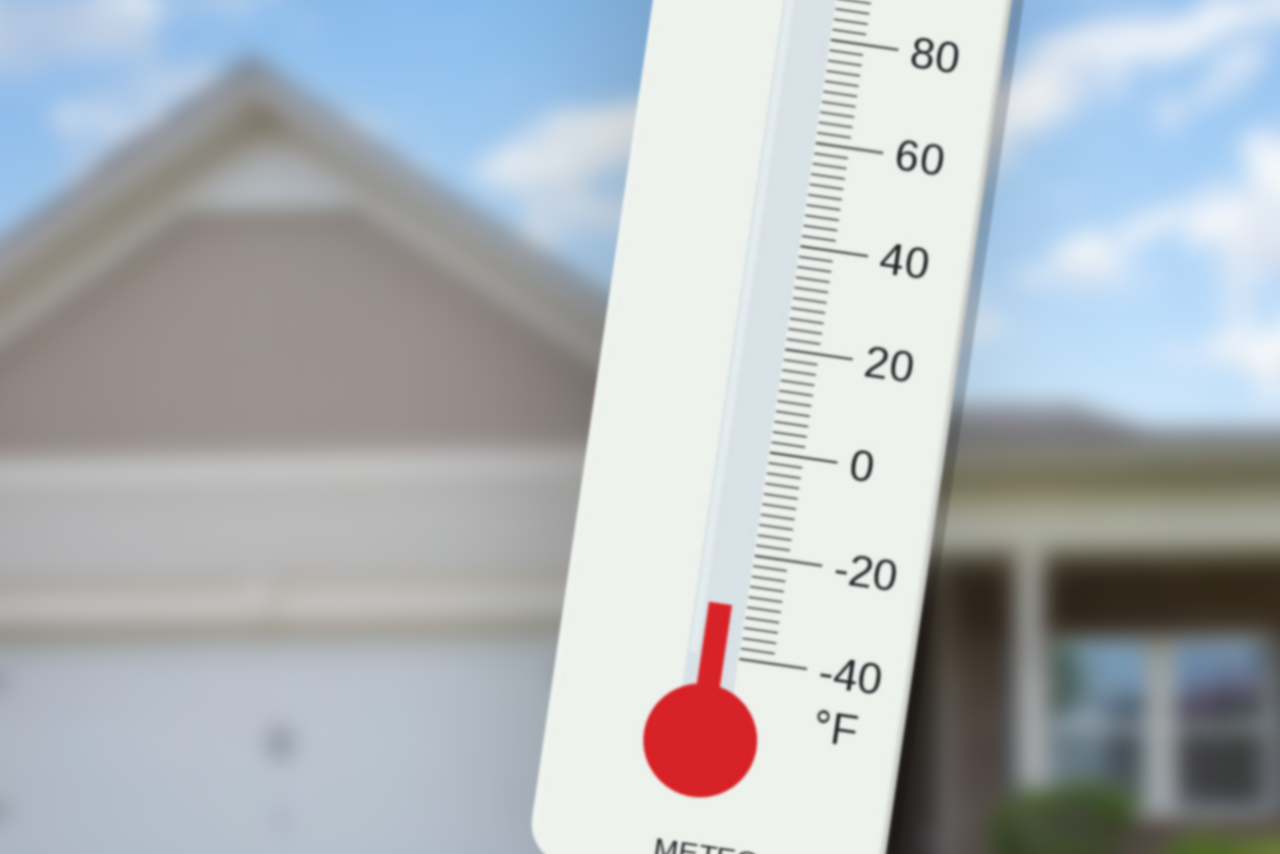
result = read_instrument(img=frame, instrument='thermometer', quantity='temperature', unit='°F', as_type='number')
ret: -30 °F
